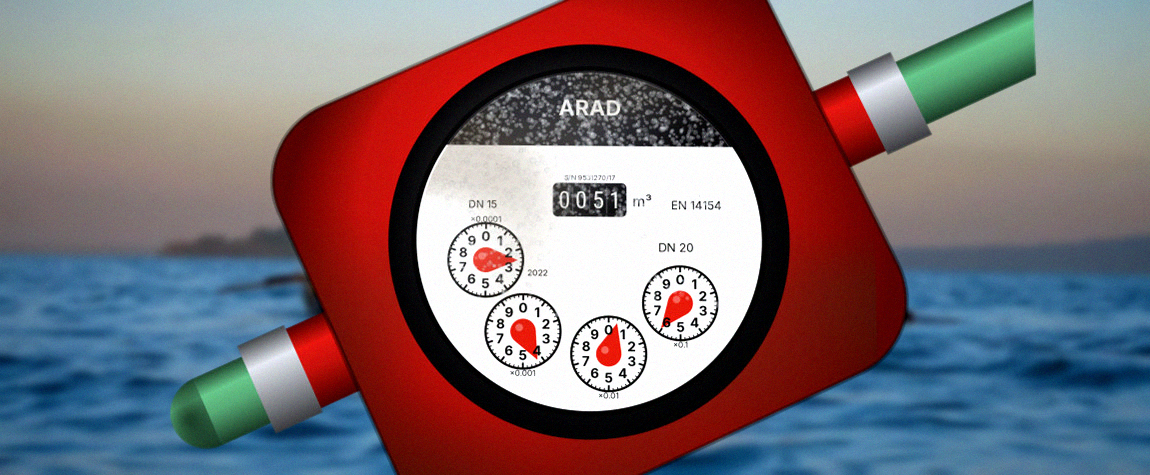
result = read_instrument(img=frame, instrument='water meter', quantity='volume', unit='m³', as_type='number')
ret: 51.6042 m³
